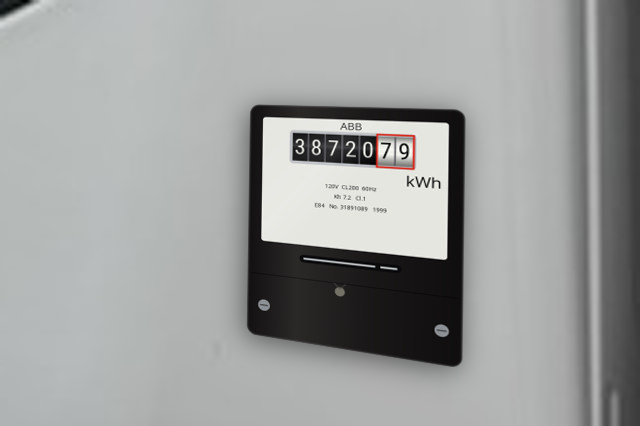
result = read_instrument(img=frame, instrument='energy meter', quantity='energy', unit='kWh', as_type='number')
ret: 38720.79 kWh
